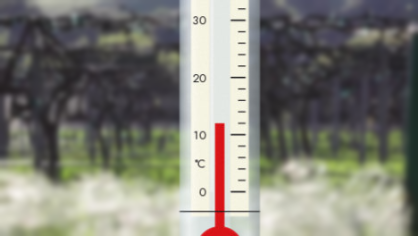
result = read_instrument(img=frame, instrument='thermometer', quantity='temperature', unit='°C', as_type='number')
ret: 12 °C
